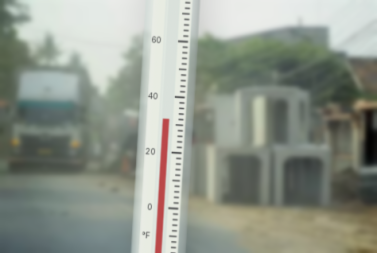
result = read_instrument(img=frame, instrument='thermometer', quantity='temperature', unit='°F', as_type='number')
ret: 32 °F
